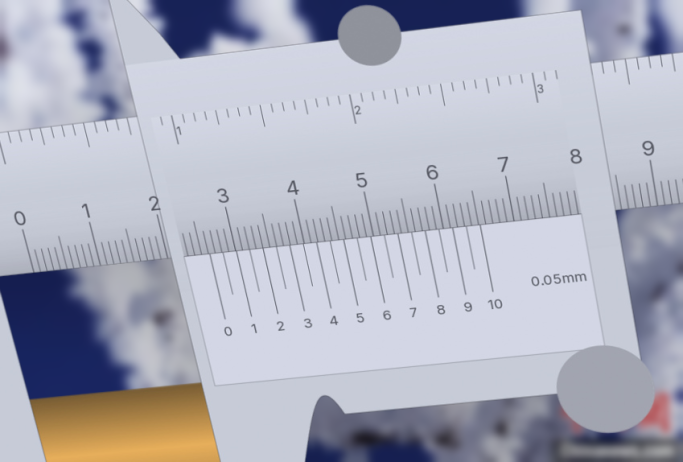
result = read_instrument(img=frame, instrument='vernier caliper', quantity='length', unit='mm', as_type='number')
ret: 26.2 mm
